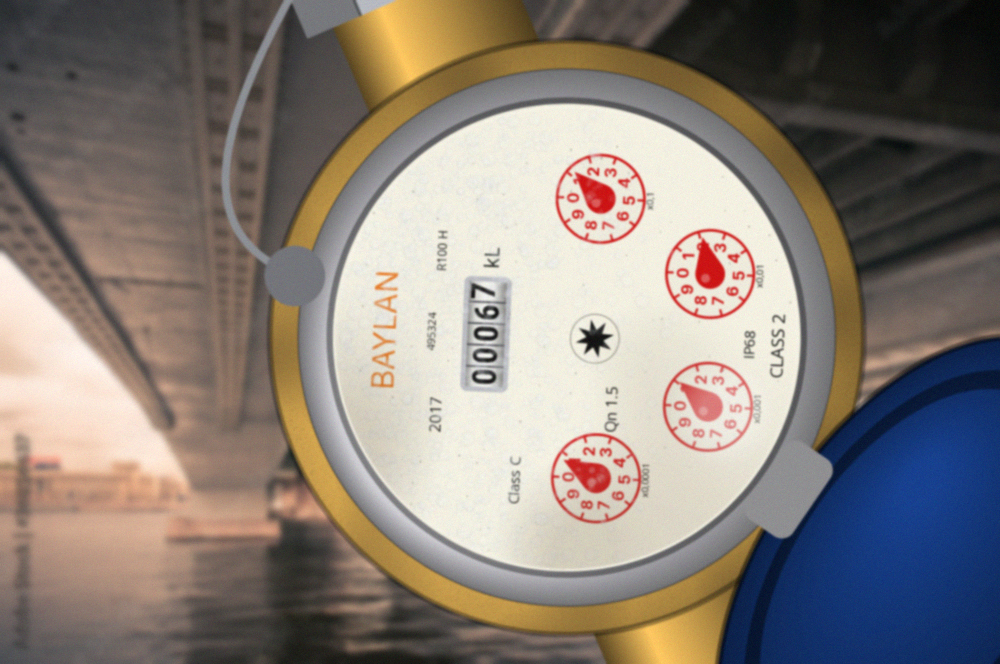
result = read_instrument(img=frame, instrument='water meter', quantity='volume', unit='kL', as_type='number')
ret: 67.1210 kL
